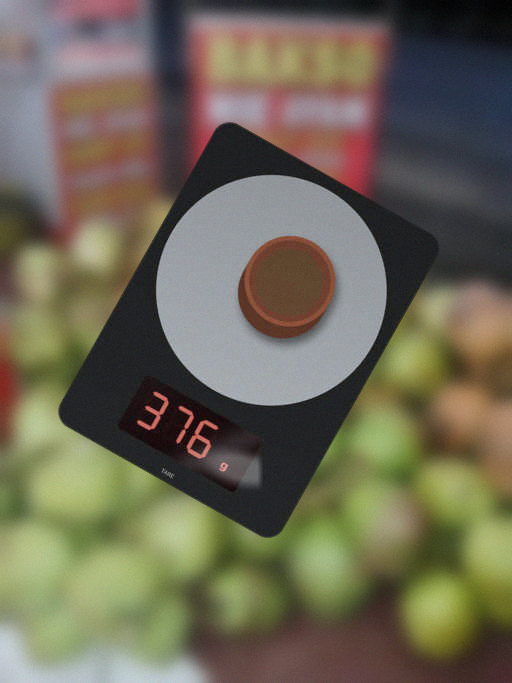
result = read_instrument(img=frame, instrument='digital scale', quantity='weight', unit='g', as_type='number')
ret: 376 g
